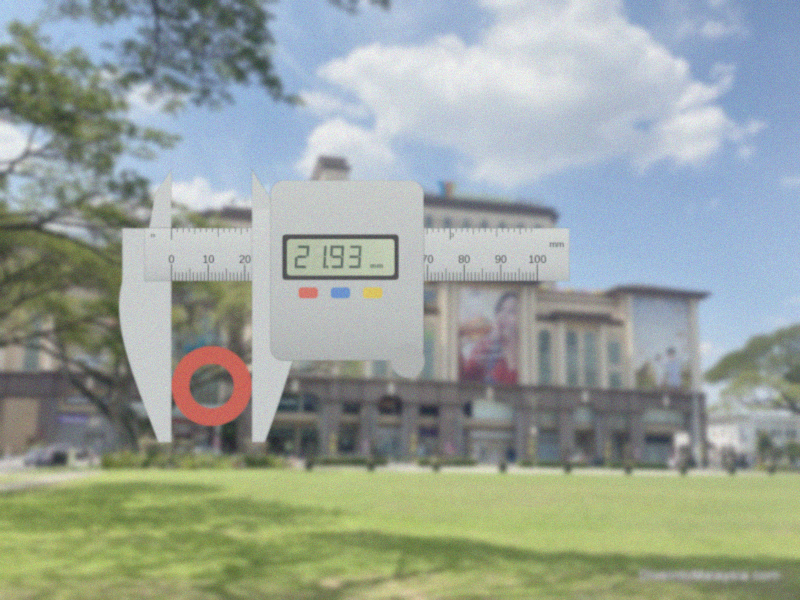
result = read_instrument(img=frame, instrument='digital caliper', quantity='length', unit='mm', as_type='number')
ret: 21.93 mm
